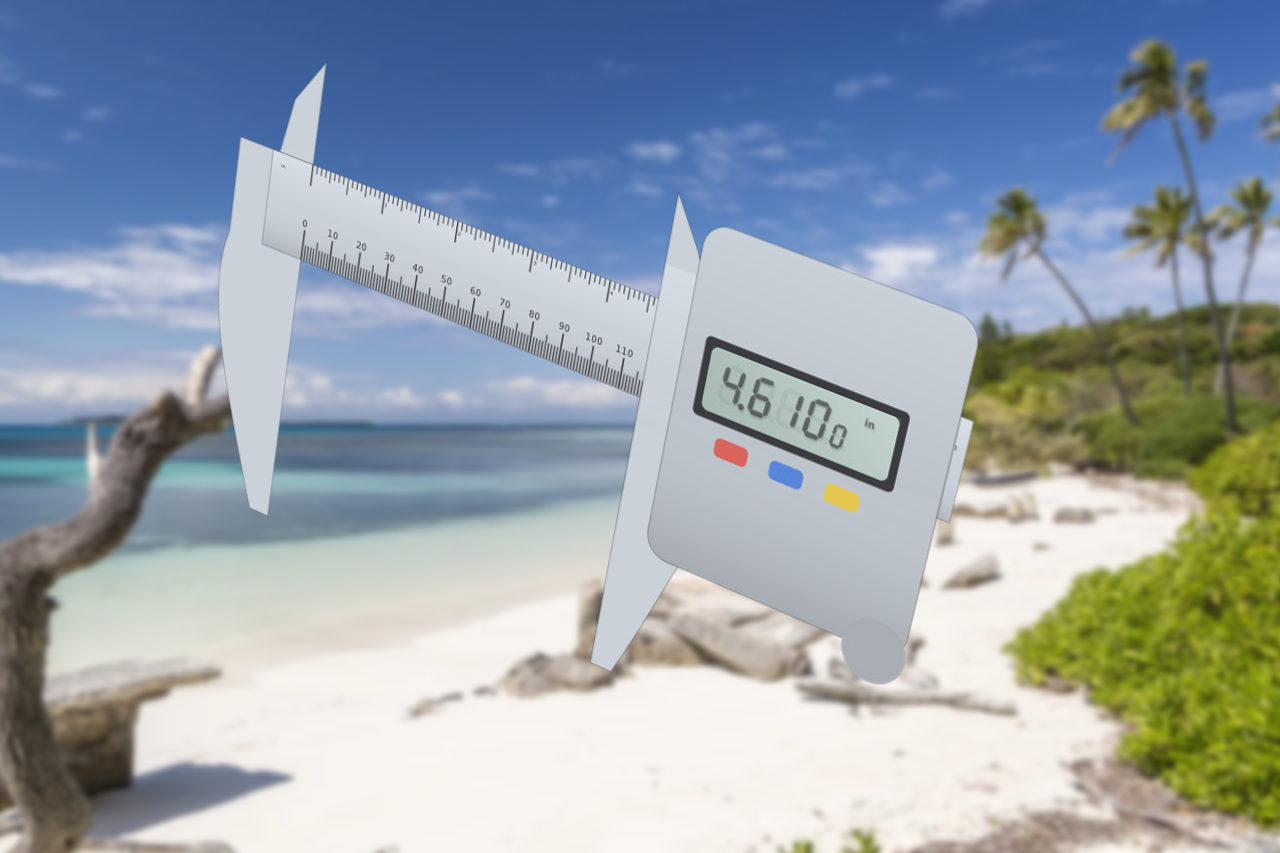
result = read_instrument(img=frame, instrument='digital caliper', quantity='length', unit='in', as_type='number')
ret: 4.6100 in
